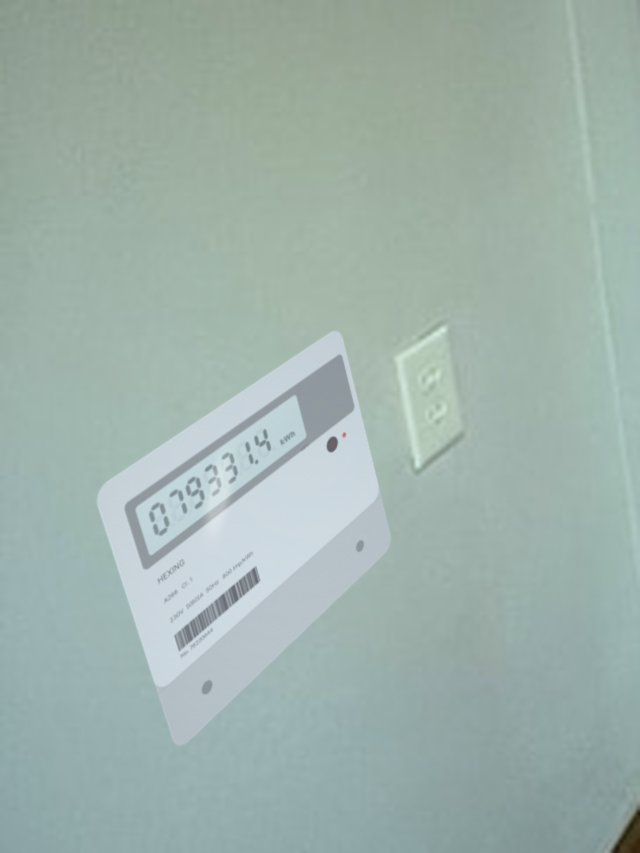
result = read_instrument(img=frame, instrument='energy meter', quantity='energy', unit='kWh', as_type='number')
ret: 79331.4 kWh
